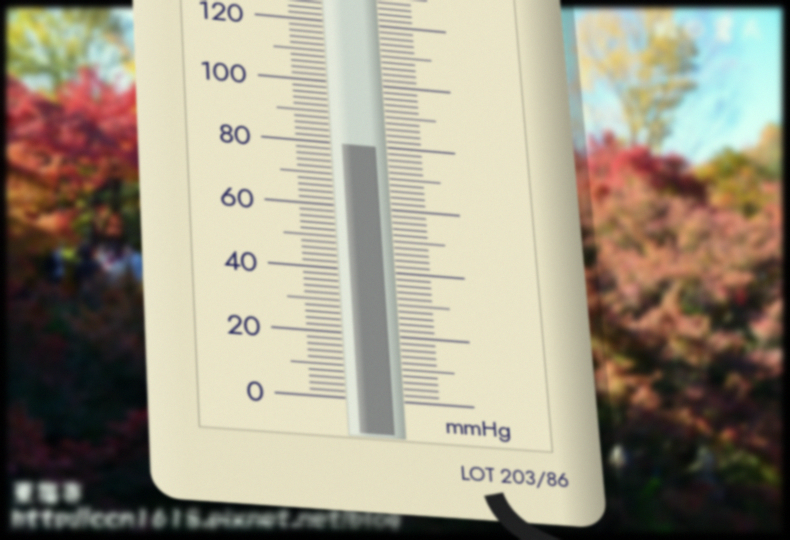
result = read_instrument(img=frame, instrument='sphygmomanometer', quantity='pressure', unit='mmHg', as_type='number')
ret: 80 mmHg
